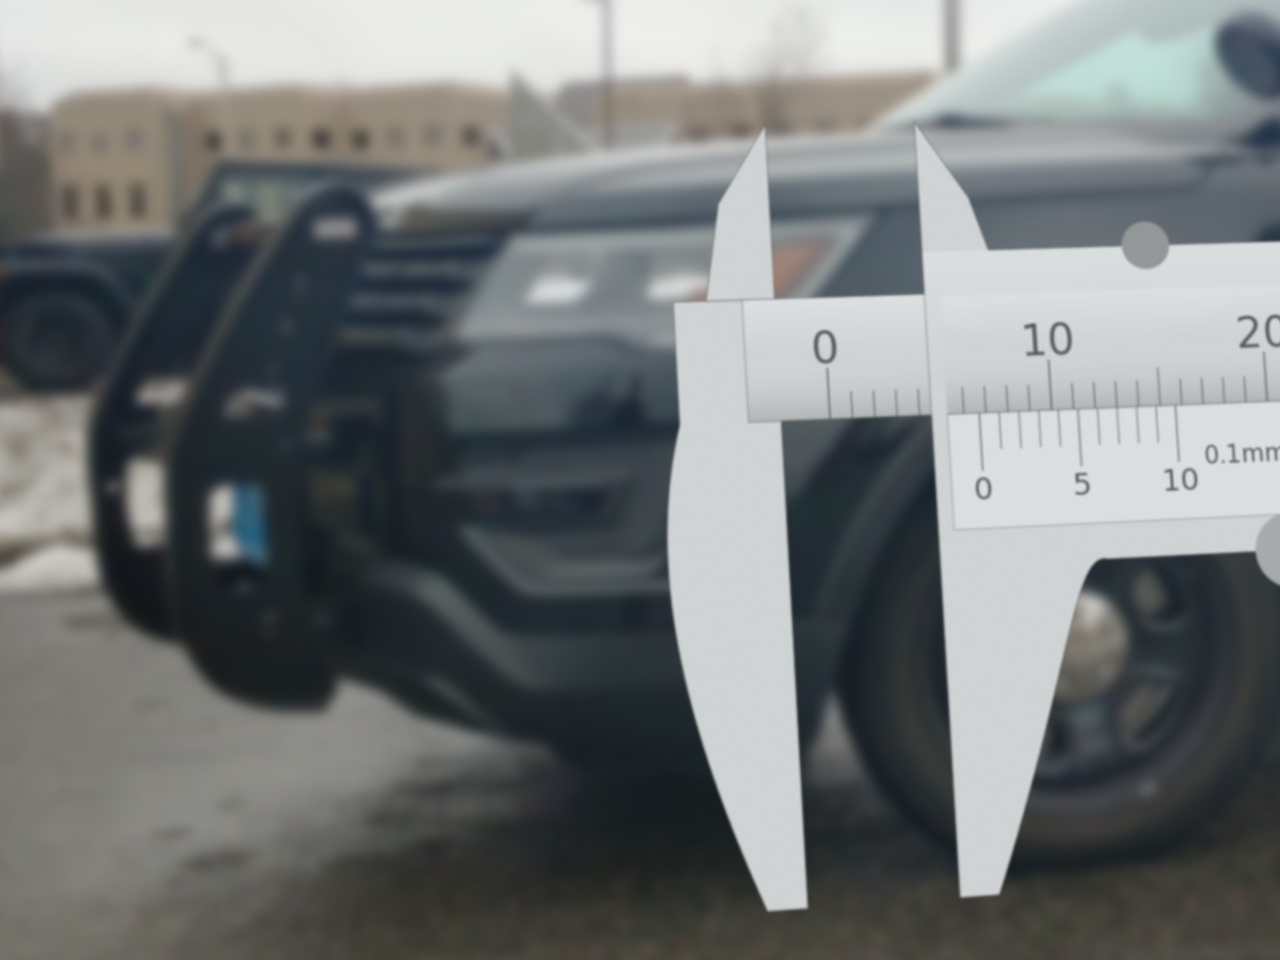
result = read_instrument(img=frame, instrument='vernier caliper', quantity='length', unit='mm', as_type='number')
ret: 6.7 mm
